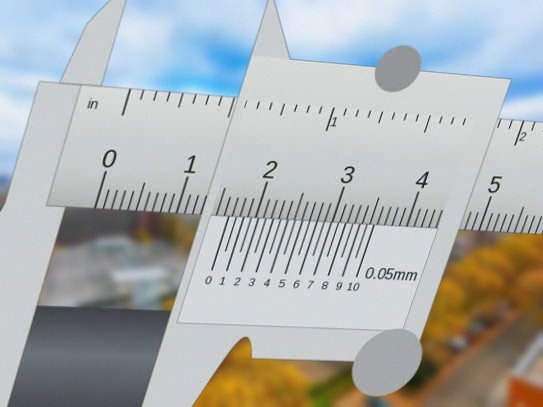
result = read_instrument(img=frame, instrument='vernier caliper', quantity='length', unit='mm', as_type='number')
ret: 16.6 mm
